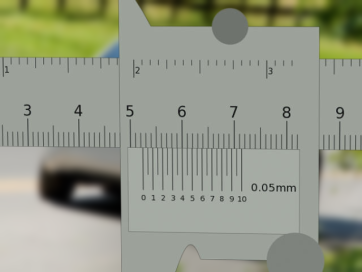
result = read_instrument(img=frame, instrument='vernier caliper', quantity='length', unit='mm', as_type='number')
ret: 52.4 mm
